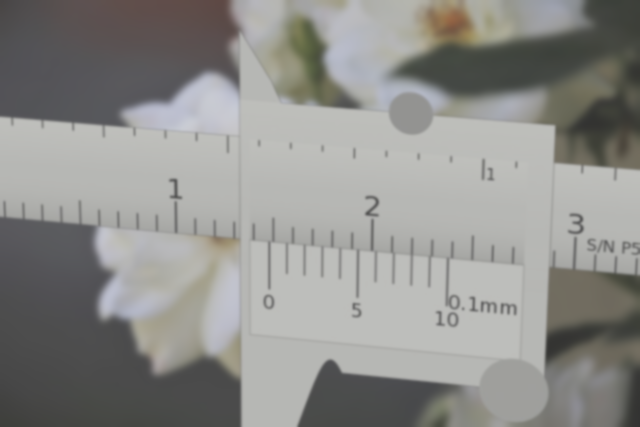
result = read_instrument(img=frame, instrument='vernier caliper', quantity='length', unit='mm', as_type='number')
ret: 14.8 mm
